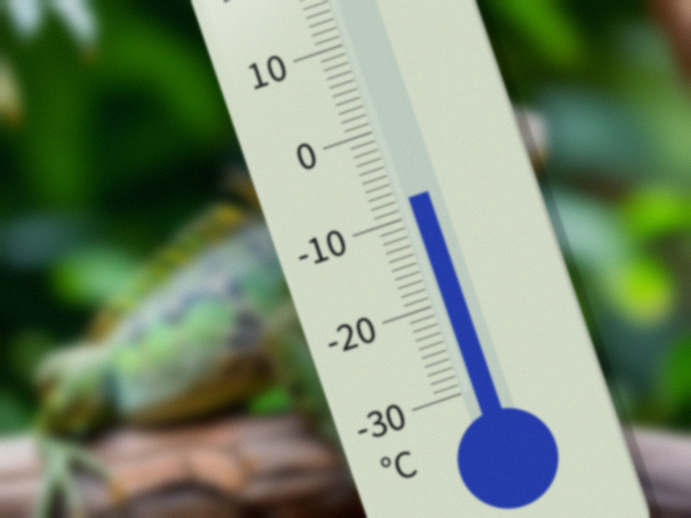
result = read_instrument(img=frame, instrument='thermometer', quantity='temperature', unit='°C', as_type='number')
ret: -8 °C
